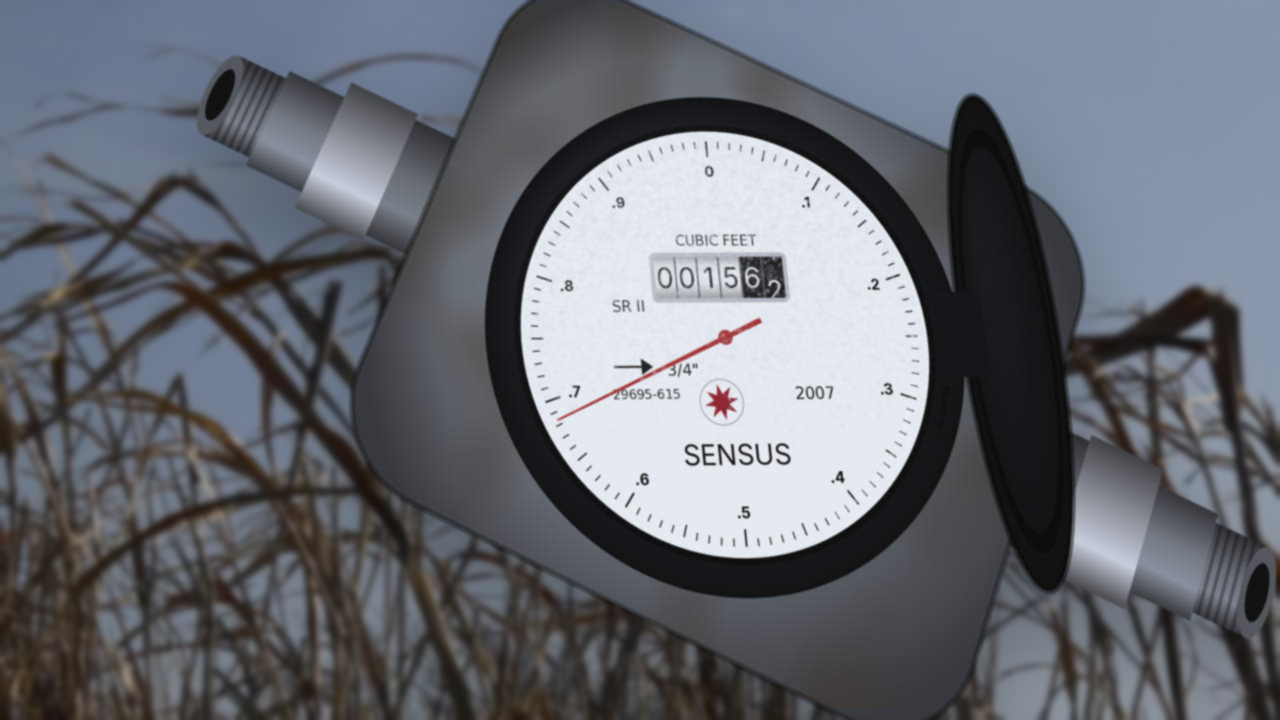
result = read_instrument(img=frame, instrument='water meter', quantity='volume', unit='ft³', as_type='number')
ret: 1561.68 ft³
